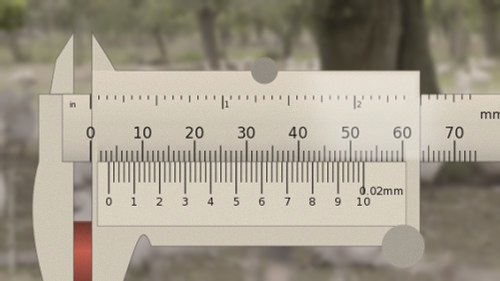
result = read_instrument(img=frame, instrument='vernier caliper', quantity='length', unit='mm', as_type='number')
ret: 3.5 mm
